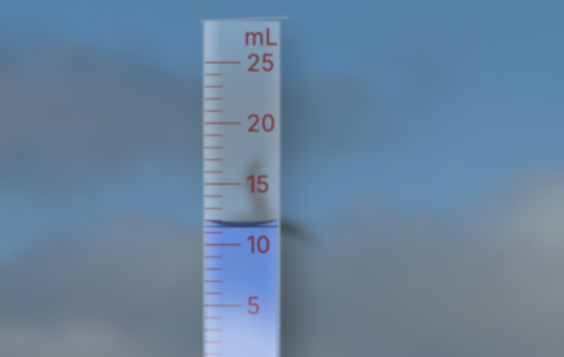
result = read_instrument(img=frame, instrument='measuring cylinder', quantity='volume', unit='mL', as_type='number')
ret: 11.5 mL
